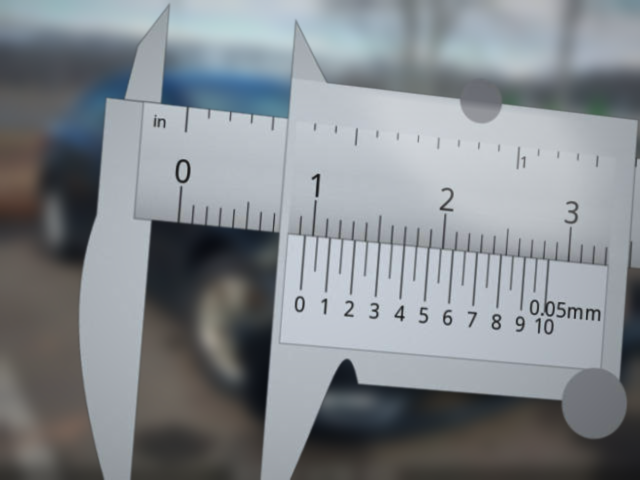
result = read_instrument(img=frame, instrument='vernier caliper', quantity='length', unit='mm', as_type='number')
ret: 9.4 mm
